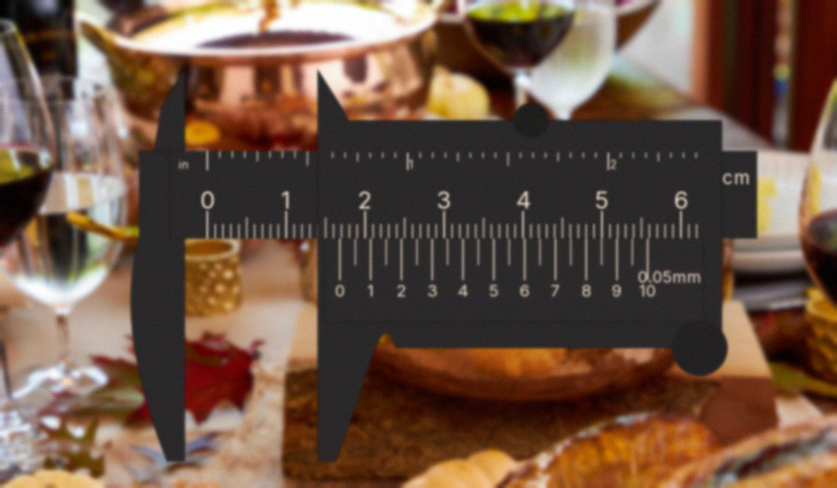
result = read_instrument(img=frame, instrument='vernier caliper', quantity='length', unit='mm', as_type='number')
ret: 16.8 mm
